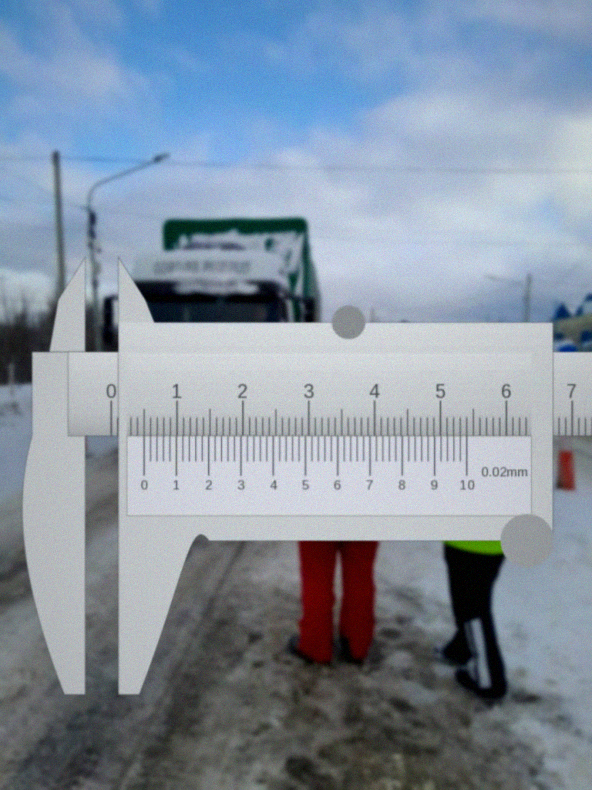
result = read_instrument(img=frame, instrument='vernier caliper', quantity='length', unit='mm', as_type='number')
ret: 5.0 mm
